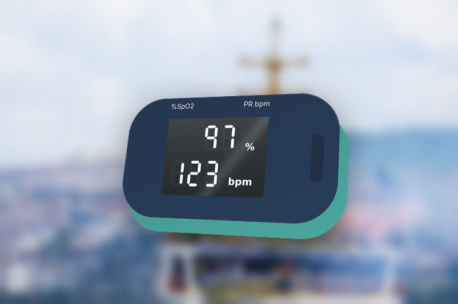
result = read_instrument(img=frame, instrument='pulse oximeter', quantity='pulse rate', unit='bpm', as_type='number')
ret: 123 bpm
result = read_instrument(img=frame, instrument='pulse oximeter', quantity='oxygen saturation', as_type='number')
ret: 97 %
